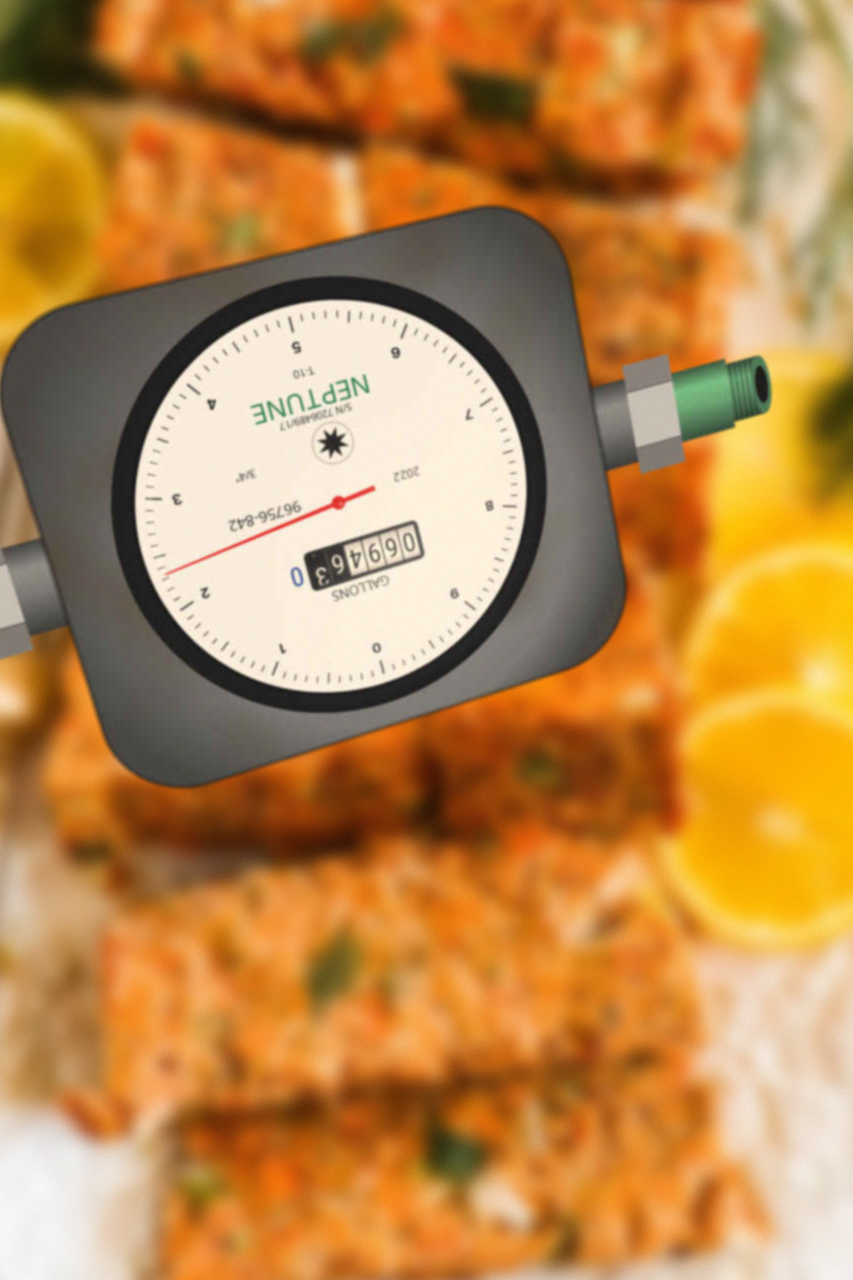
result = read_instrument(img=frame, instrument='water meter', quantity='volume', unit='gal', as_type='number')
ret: 694632.3 gal
